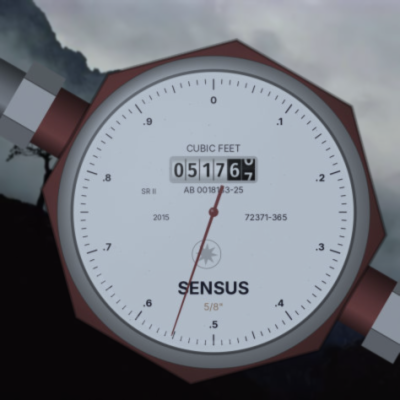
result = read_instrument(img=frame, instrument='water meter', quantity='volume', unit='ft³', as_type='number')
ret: 51766.55 ft³
